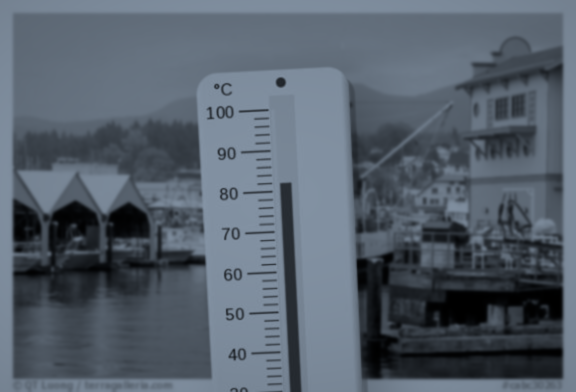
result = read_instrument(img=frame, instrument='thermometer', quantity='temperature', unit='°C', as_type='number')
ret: 82 °C
